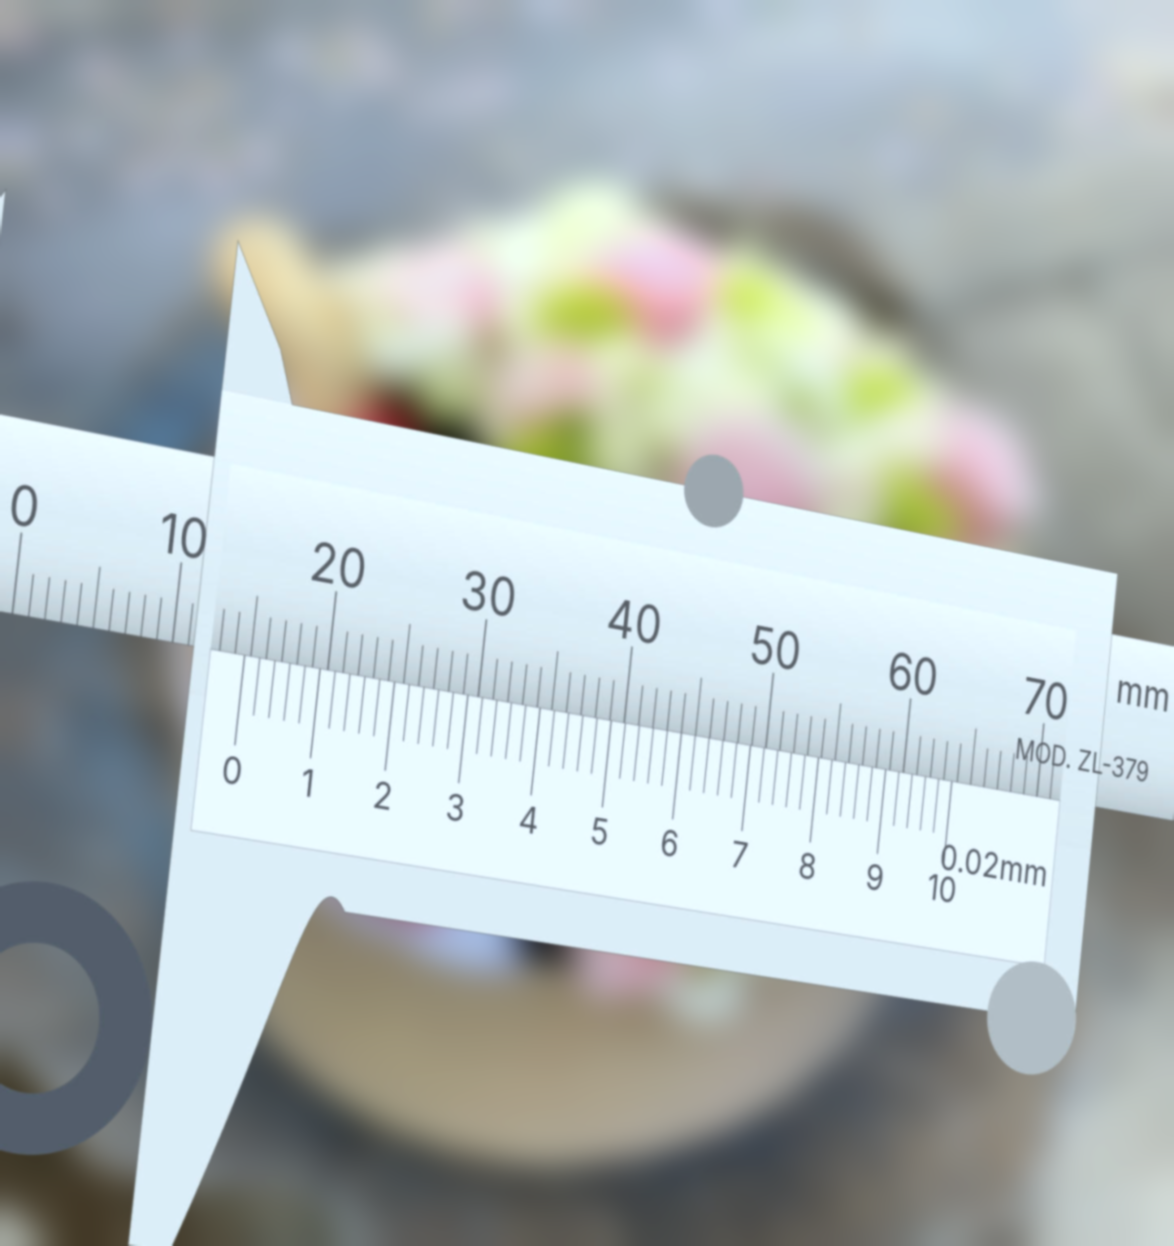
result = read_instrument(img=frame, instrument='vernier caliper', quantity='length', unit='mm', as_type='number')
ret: 14.6 mm
